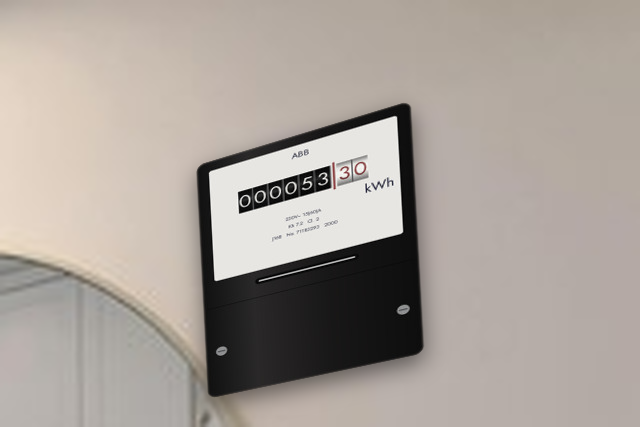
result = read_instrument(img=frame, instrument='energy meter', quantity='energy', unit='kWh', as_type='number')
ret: 53.30 kWh
